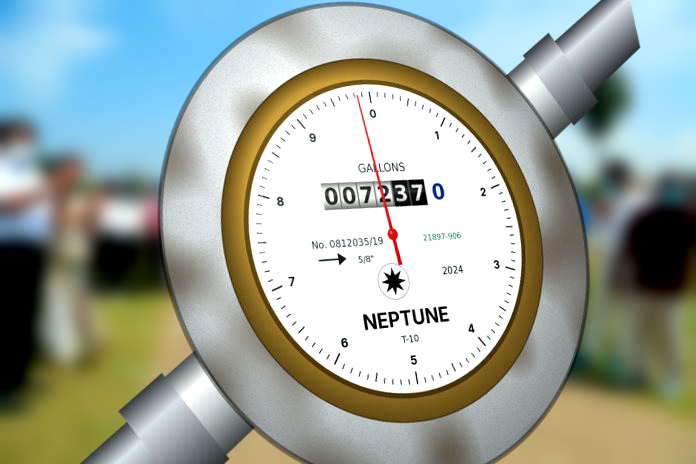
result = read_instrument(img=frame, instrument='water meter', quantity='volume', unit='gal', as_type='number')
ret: 72369.8 gal
